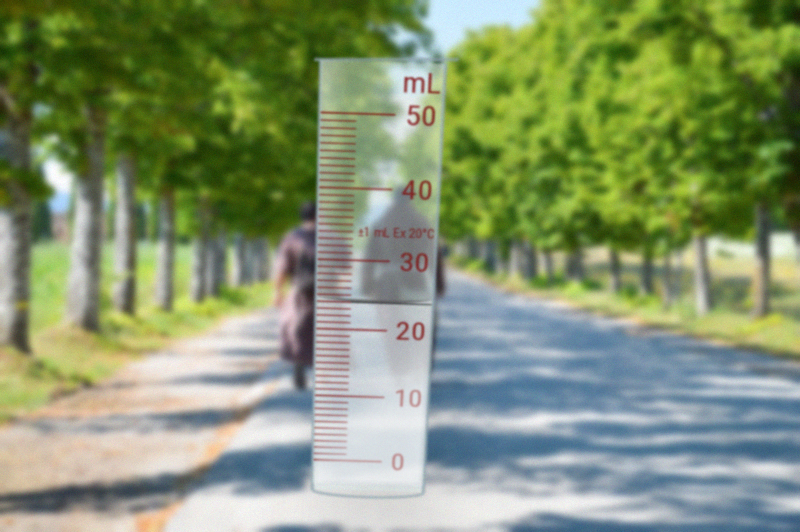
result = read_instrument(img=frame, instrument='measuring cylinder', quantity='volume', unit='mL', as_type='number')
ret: 24 mL
